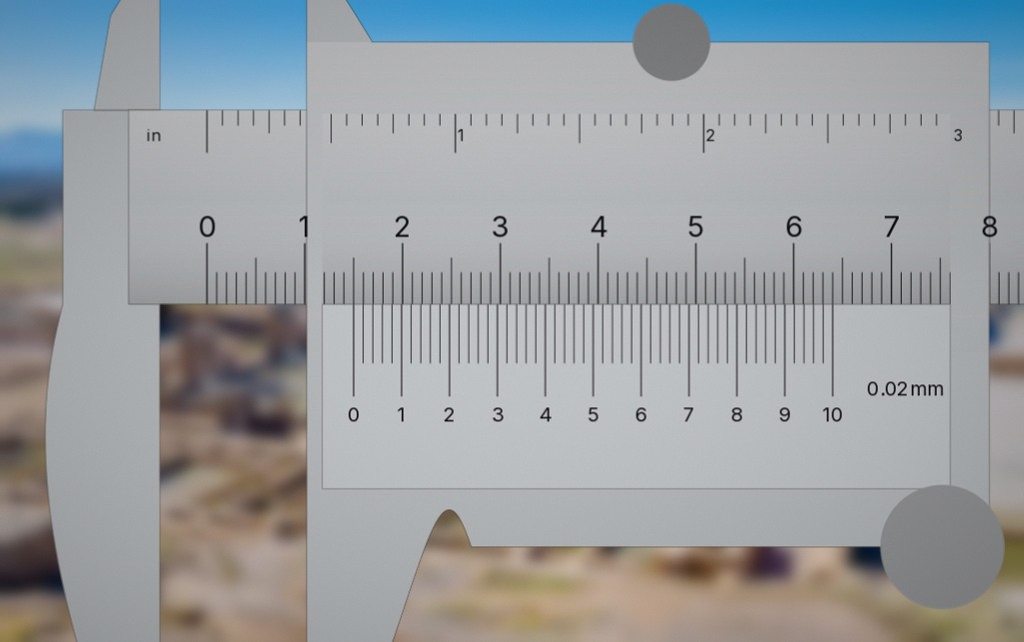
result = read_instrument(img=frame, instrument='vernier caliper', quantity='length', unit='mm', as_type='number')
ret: 15.0 mm
